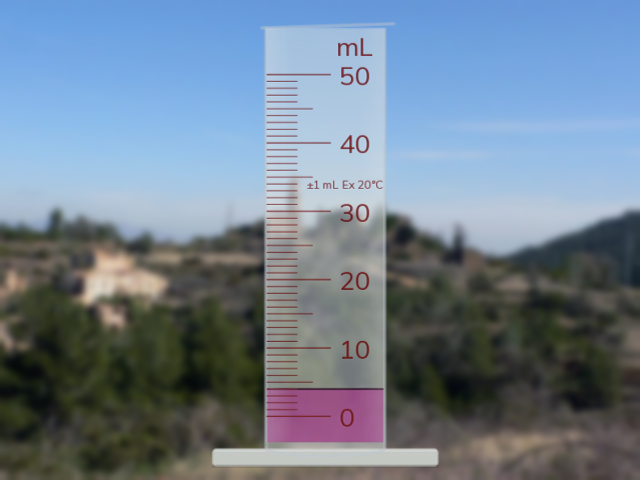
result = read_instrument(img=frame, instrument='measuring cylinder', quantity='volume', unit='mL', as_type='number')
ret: 4 mL
